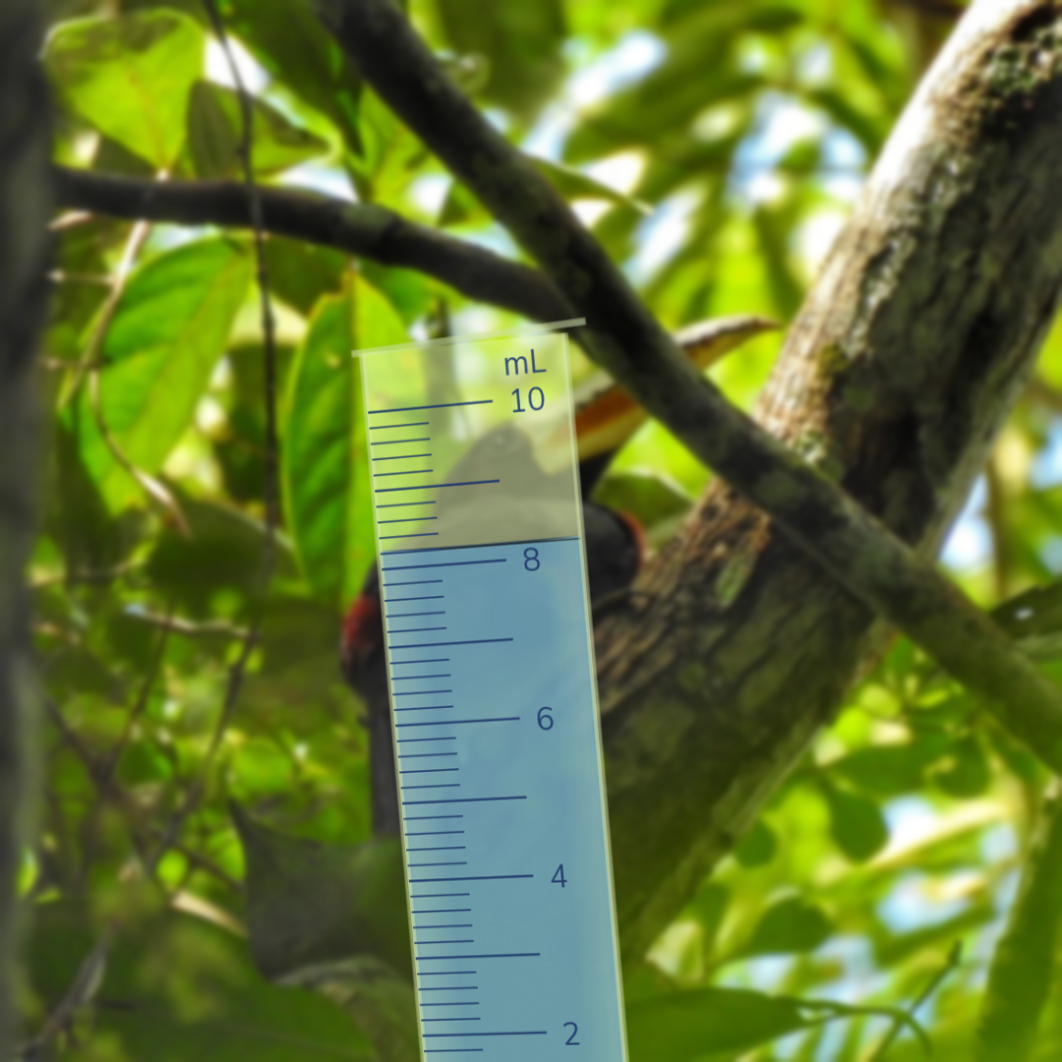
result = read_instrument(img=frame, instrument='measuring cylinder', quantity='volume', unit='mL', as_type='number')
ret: 8.2 mL
